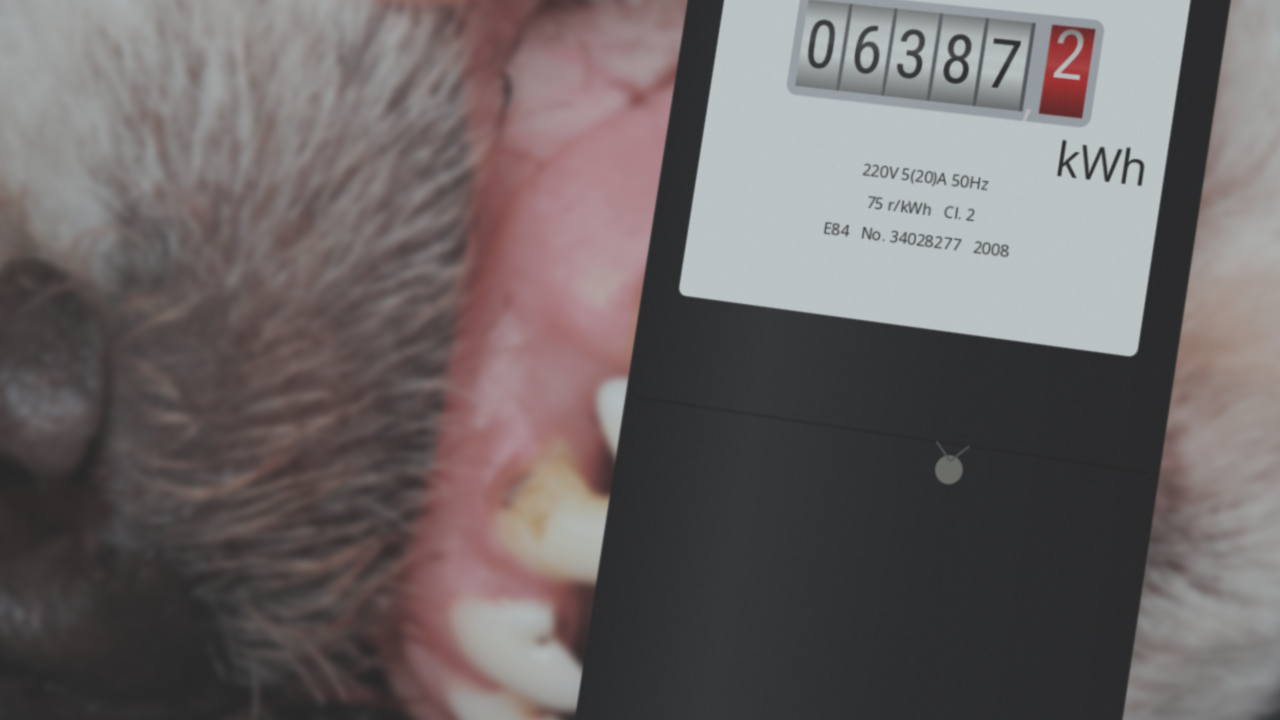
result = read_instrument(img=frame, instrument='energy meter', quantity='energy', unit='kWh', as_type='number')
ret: 6387.2 kWh
